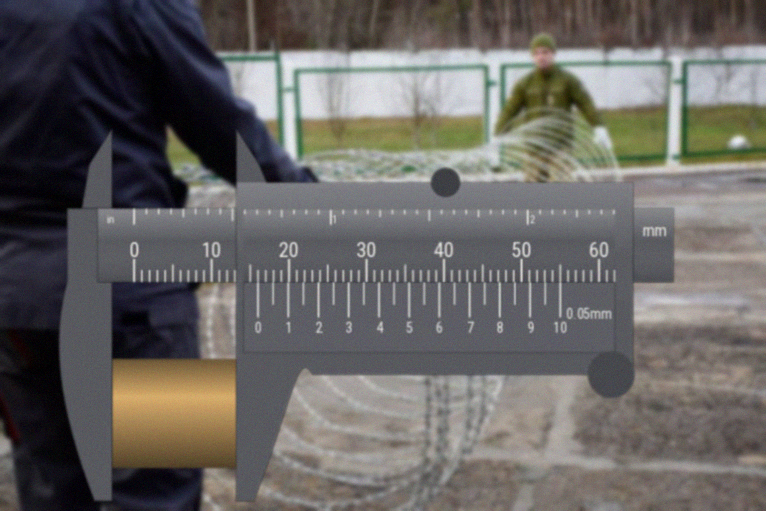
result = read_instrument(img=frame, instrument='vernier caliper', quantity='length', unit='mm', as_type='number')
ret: 16.0 mm
